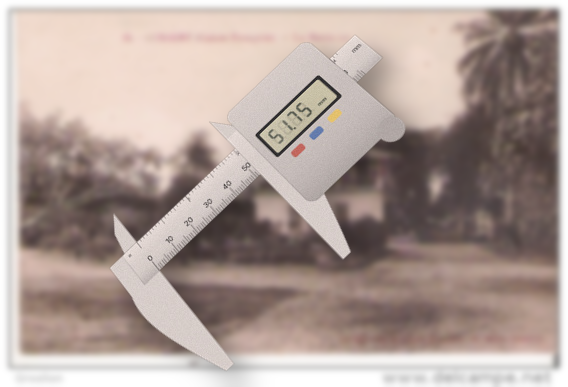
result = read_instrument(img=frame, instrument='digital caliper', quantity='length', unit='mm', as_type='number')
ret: 51.75 mm
